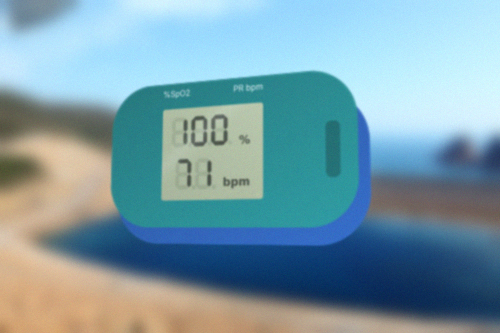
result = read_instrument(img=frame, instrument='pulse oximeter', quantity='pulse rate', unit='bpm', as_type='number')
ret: 71 bpm
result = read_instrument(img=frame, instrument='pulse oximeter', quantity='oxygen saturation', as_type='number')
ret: 100 %
